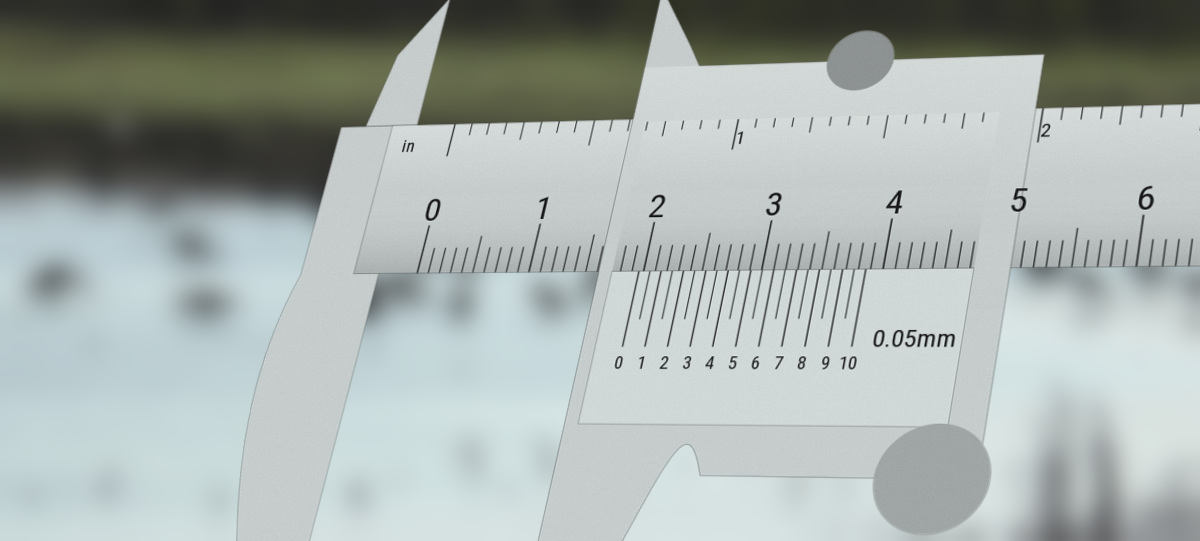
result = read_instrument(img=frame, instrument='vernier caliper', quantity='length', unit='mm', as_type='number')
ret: 19.6 mm
